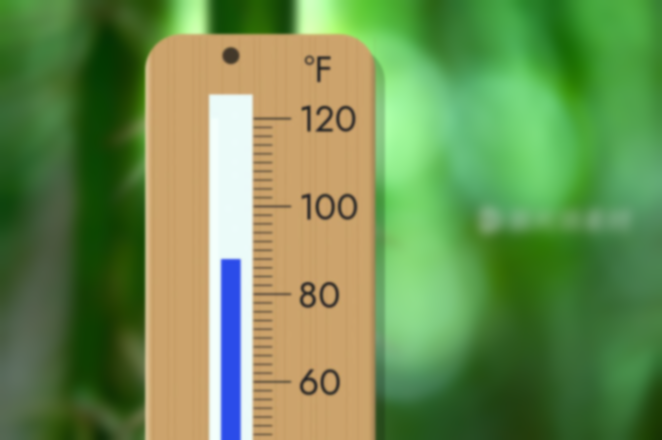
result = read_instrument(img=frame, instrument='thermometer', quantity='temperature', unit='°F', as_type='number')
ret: 88 °F
